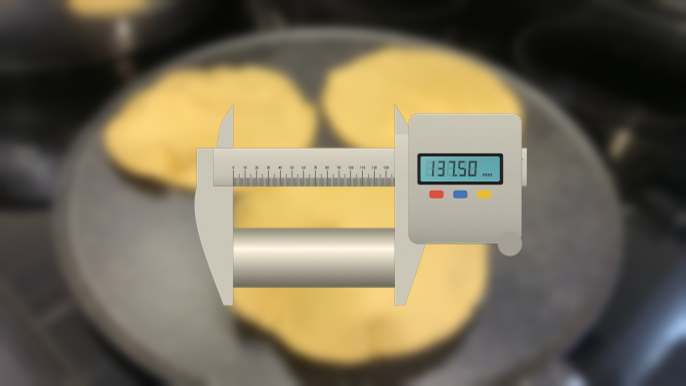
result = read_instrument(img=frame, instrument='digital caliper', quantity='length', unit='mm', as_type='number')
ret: 137.50 mm
